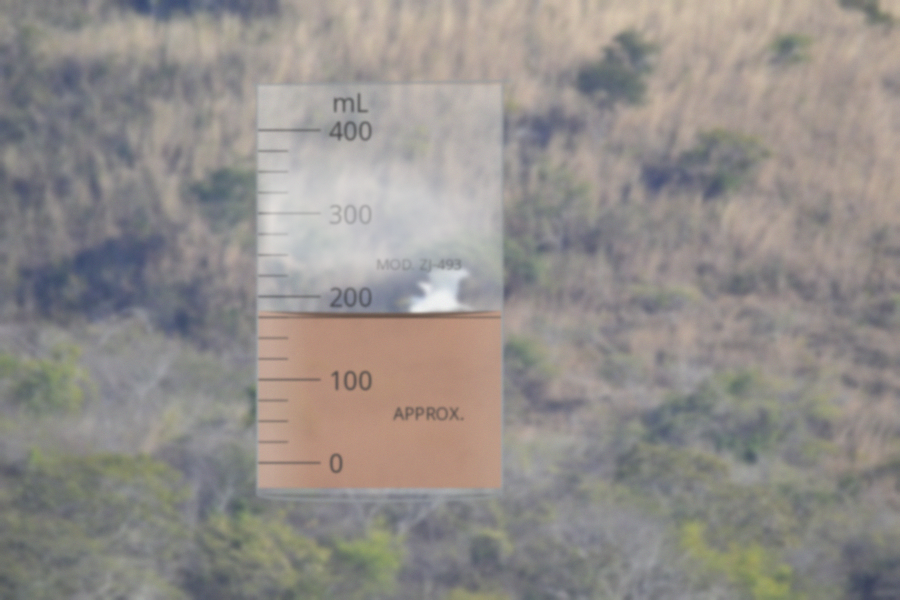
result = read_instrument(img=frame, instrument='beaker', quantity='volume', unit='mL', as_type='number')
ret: 175 mL
